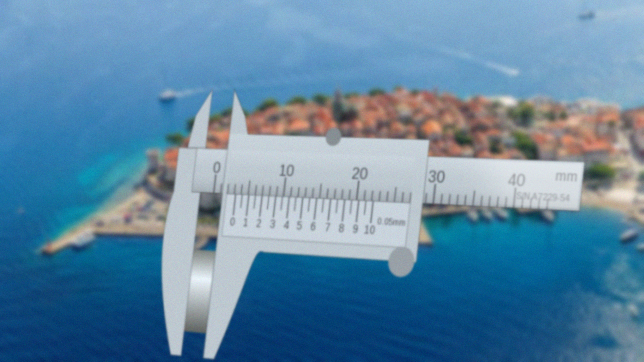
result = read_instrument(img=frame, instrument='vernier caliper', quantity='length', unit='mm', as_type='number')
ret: 3.2 mm
